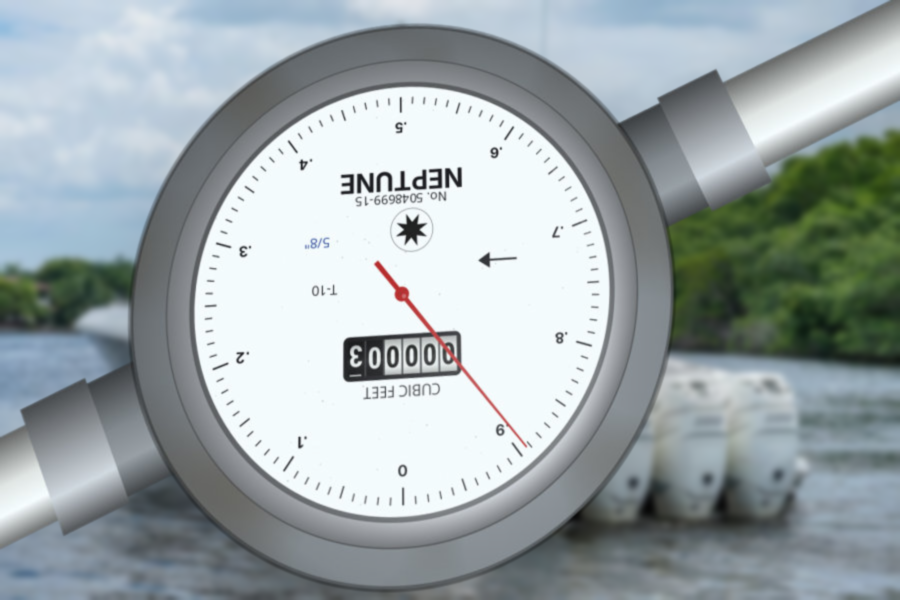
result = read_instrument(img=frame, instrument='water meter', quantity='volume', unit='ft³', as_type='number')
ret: 2.89 ft³
